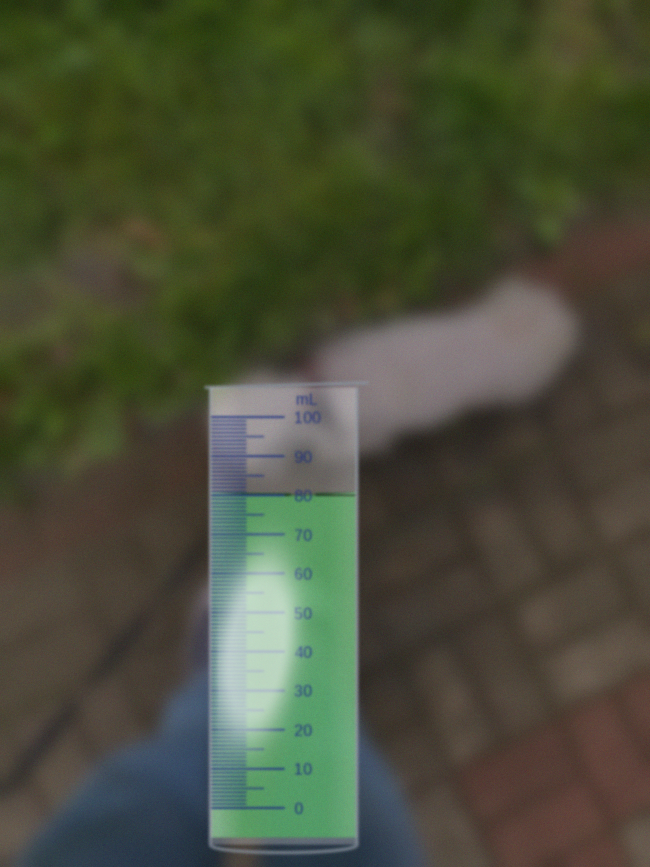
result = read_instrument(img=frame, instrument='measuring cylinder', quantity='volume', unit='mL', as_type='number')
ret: 80 mL
